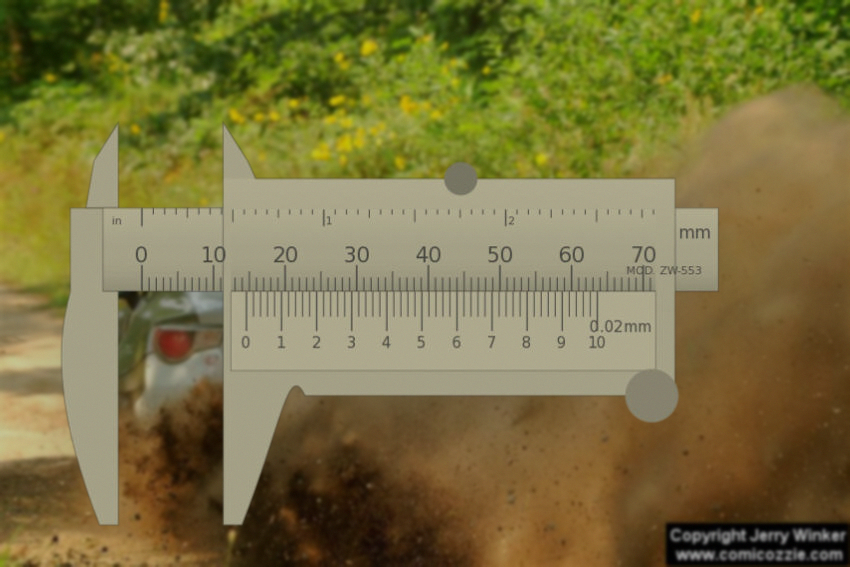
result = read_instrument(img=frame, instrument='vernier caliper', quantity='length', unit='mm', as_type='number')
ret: 14.6 mm
